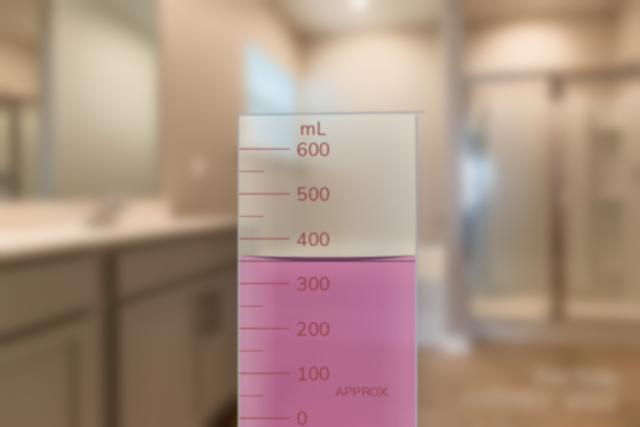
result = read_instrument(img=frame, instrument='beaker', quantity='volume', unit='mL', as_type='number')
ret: 350 mL
